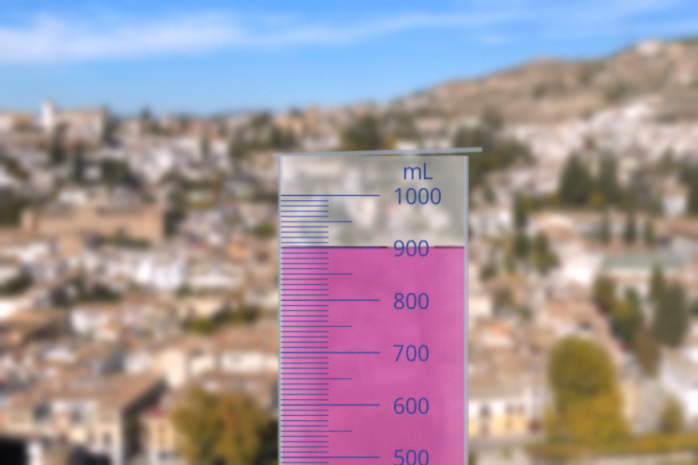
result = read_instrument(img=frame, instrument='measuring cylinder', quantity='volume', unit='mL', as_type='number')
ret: 900 mL
